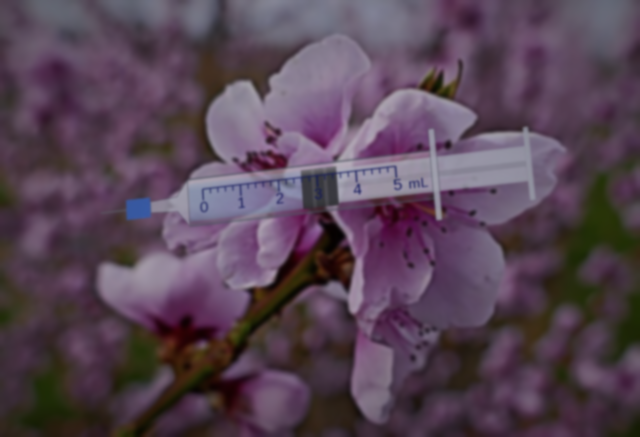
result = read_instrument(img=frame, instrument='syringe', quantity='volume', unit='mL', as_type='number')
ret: 2.6 mL
